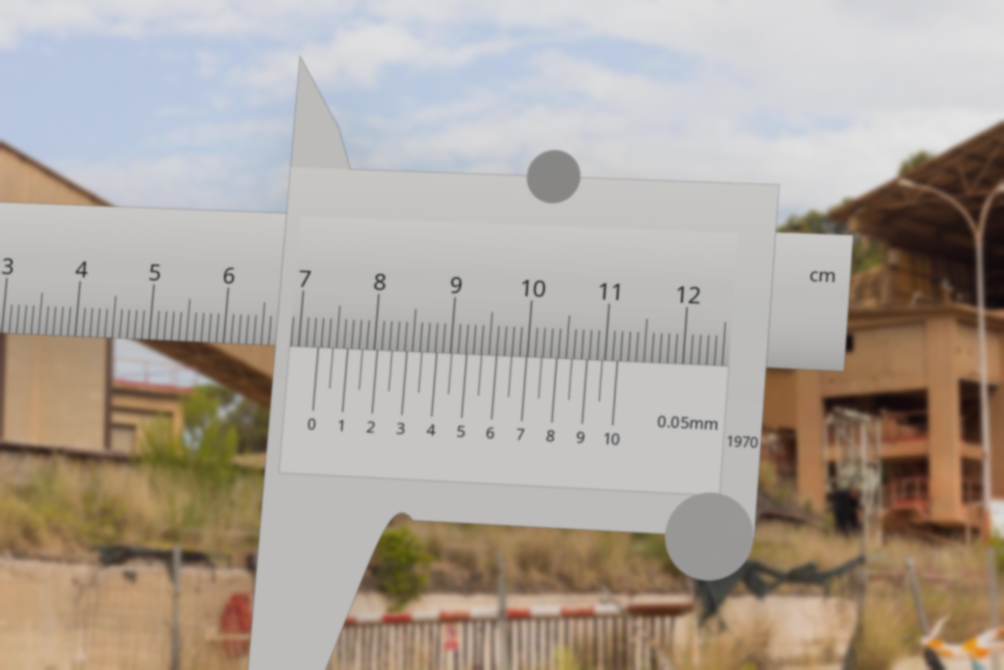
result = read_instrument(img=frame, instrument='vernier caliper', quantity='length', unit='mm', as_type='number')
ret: 72.6 mm
